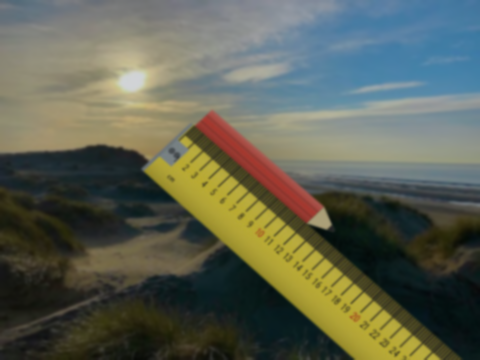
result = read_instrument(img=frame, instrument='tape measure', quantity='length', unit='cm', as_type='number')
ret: 14 cm
